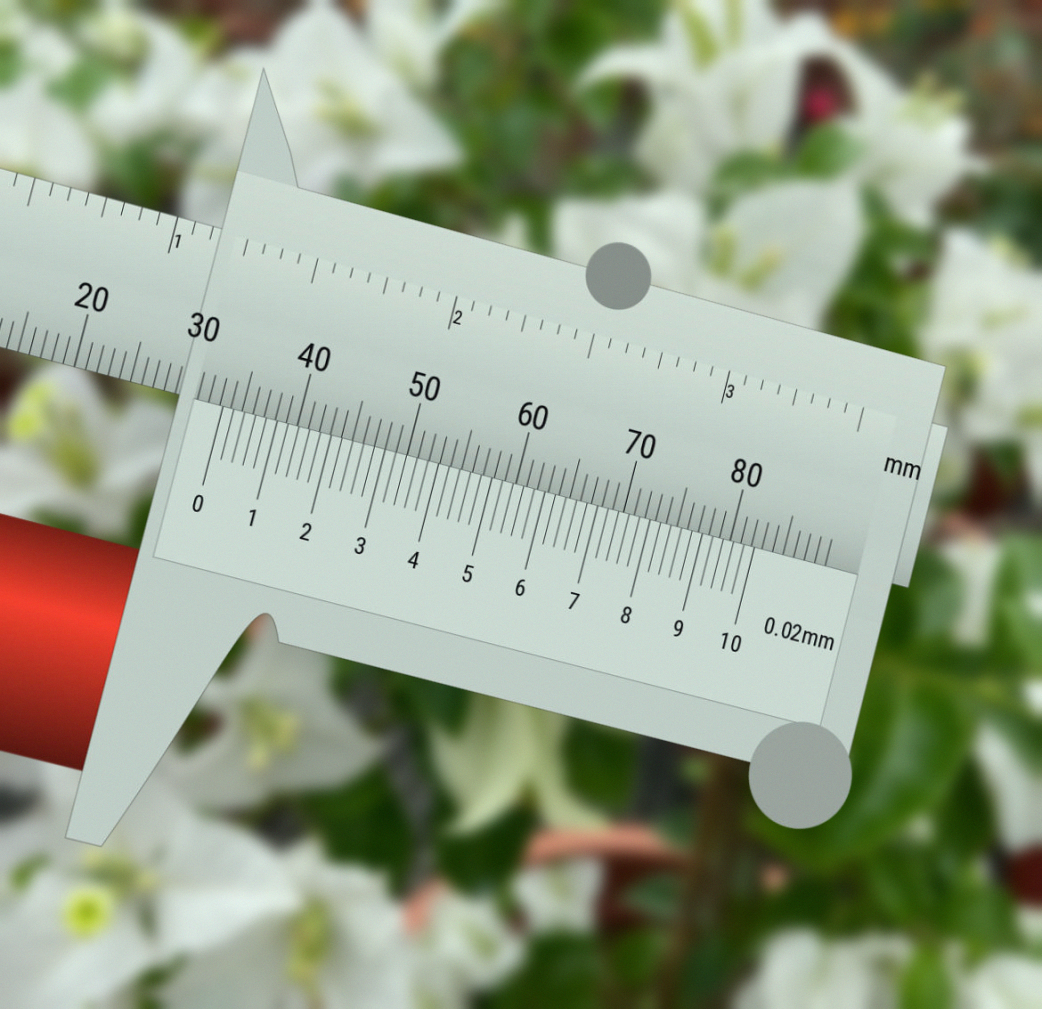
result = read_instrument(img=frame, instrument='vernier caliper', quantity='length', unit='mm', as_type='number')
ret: 33.3 mm
